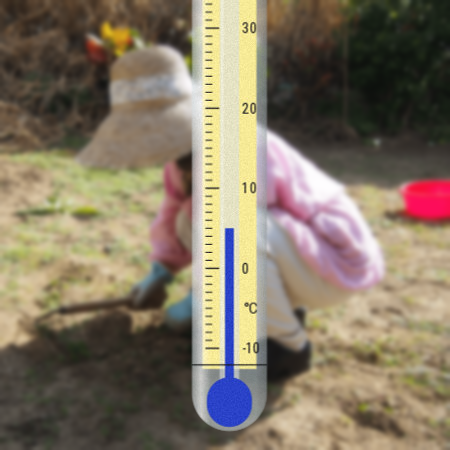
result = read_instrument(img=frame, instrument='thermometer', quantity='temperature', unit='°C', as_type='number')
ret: 5 °C
